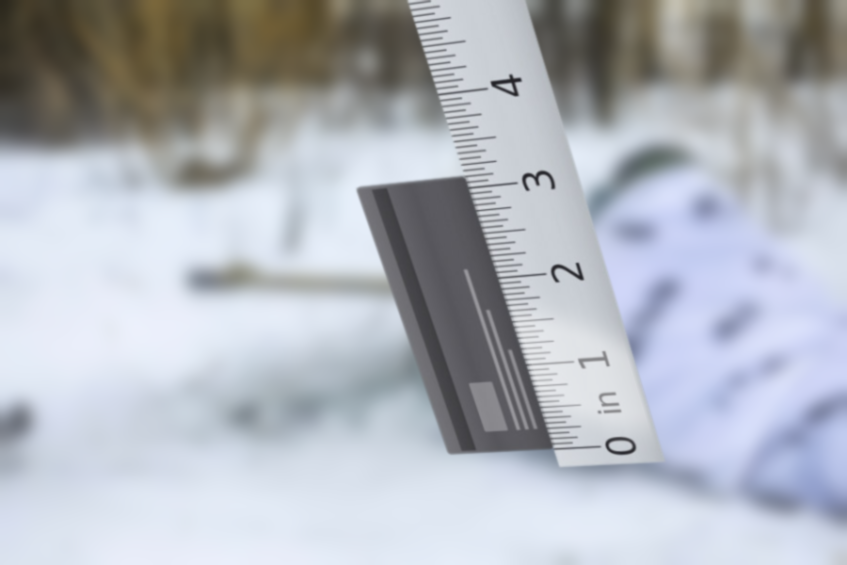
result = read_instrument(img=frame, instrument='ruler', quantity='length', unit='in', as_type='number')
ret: 3.125 in
